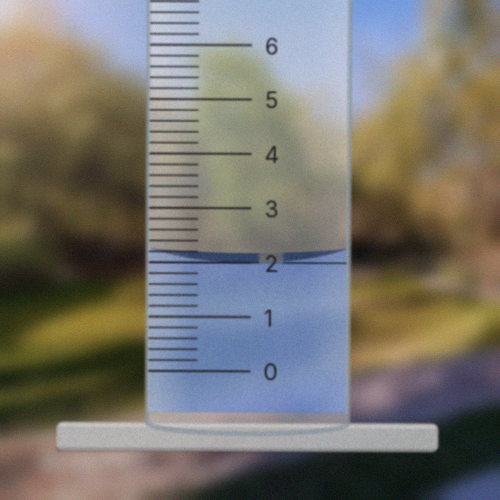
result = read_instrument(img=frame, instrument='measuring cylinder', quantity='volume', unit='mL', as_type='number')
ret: 2 mL
